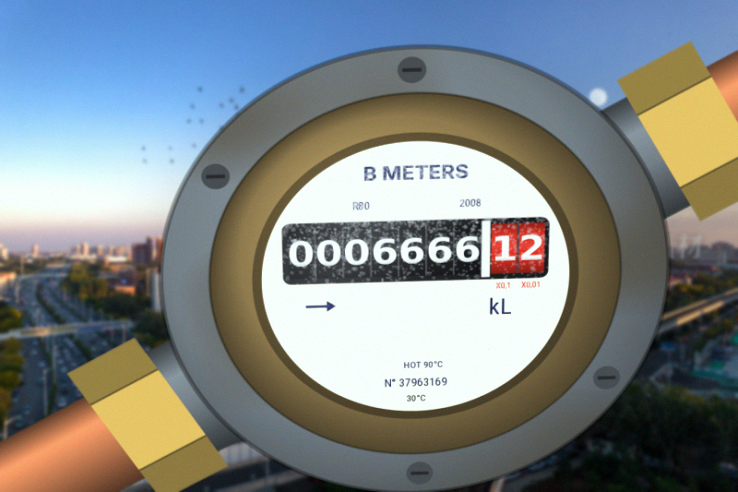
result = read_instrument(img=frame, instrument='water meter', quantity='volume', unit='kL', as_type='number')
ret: 6666.12 kL
